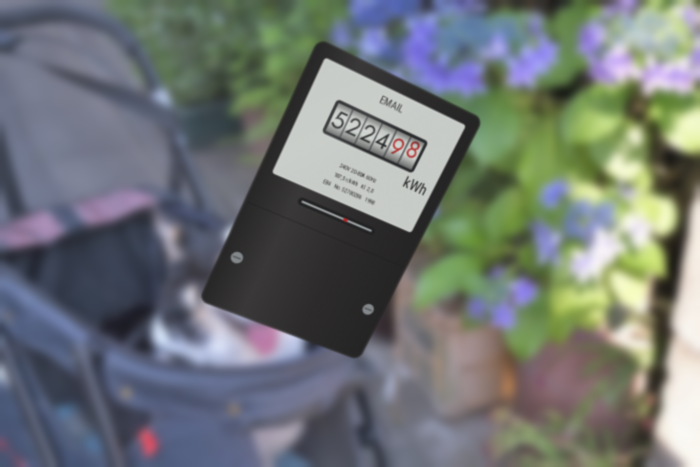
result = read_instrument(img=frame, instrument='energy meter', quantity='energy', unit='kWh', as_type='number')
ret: 5224.98 kWh
